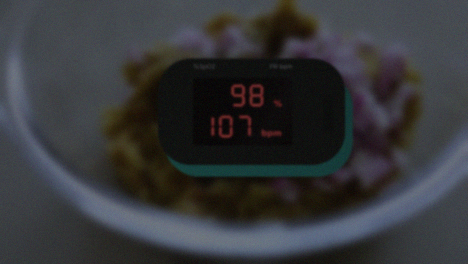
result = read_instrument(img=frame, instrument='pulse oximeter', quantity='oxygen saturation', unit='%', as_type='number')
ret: 98 %
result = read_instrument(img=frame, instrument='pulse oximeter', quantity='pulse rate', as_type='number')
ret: 107 bpm
